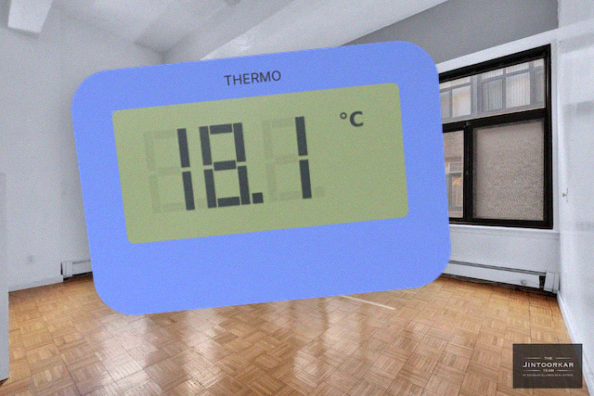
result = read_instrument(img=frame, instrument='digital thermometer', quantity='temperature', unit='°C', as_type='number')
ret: 18.1 °C
